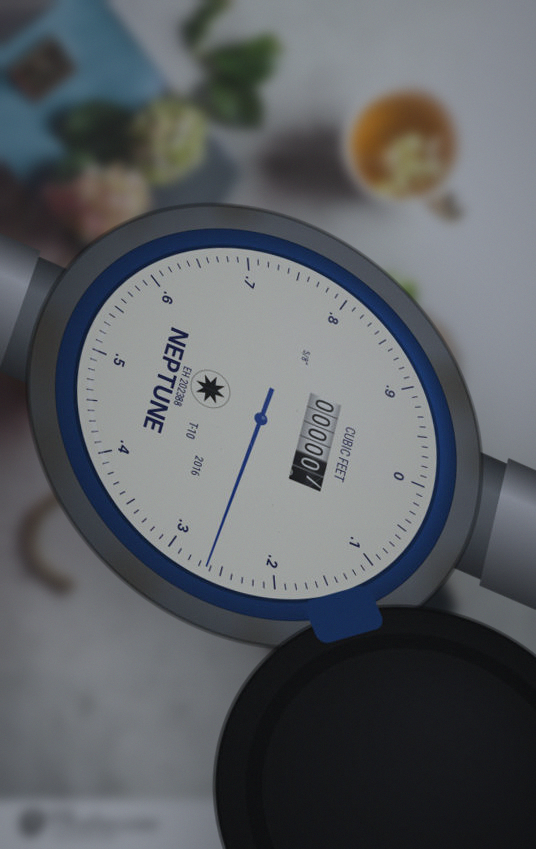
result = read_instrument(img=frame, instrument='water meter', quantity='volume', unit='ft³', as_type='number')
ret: 7.26 ft³
